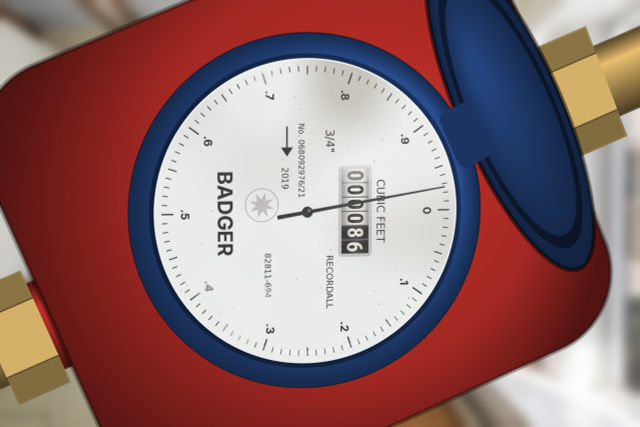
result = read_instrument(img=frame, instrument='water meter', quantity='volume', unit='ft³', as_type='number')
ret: 85.97 ft³
